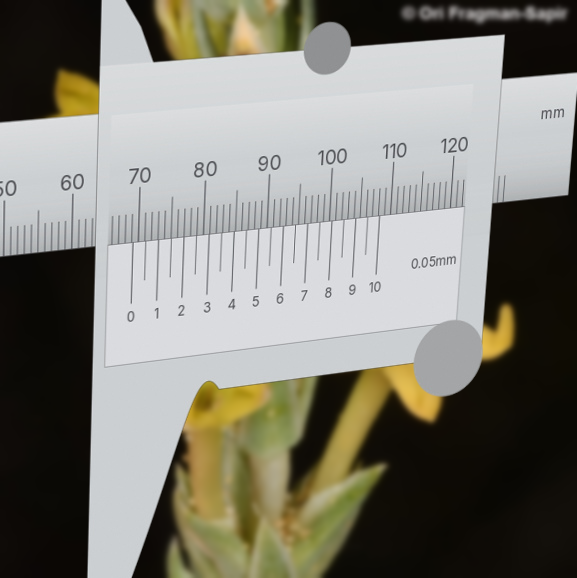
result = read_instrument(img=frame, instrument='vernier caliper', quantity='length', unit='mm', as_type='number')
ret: 69.2 mm
